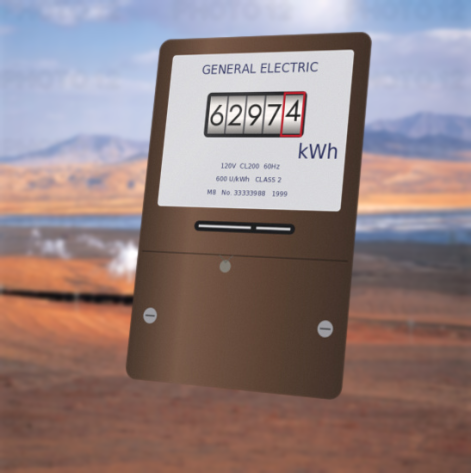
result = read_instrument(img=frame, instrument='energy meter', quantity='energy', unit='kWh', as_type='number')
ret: 6297.4 kWh
